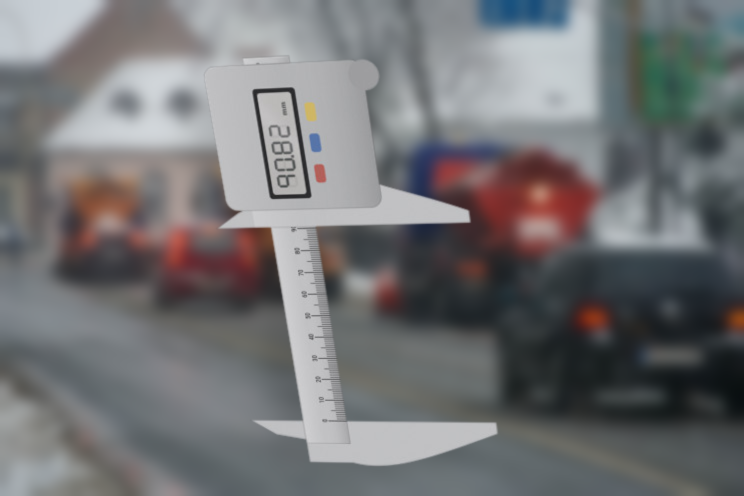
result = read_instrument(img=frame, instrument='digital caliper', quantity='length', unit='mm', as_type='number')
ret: 90.82 mm
